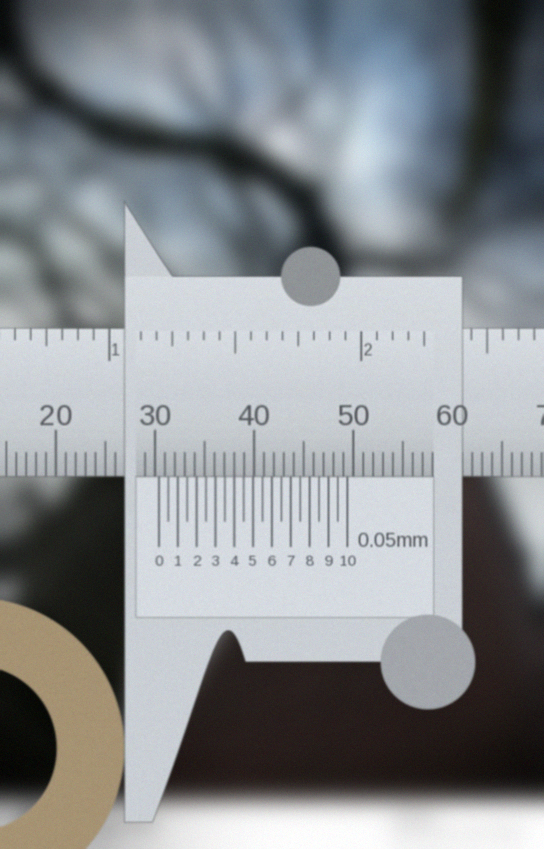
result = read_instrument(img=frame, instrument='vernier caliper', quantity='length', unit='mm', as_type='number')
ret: 30.4 mm
